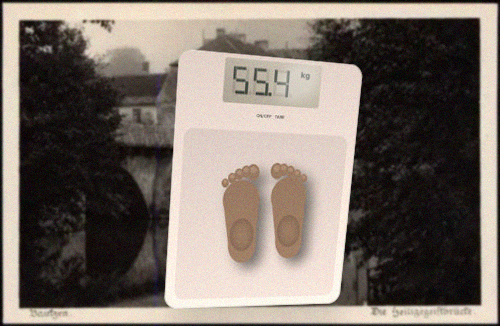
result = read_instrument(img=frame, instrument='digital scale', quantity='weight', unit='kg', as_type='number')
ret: 55.4 kg
